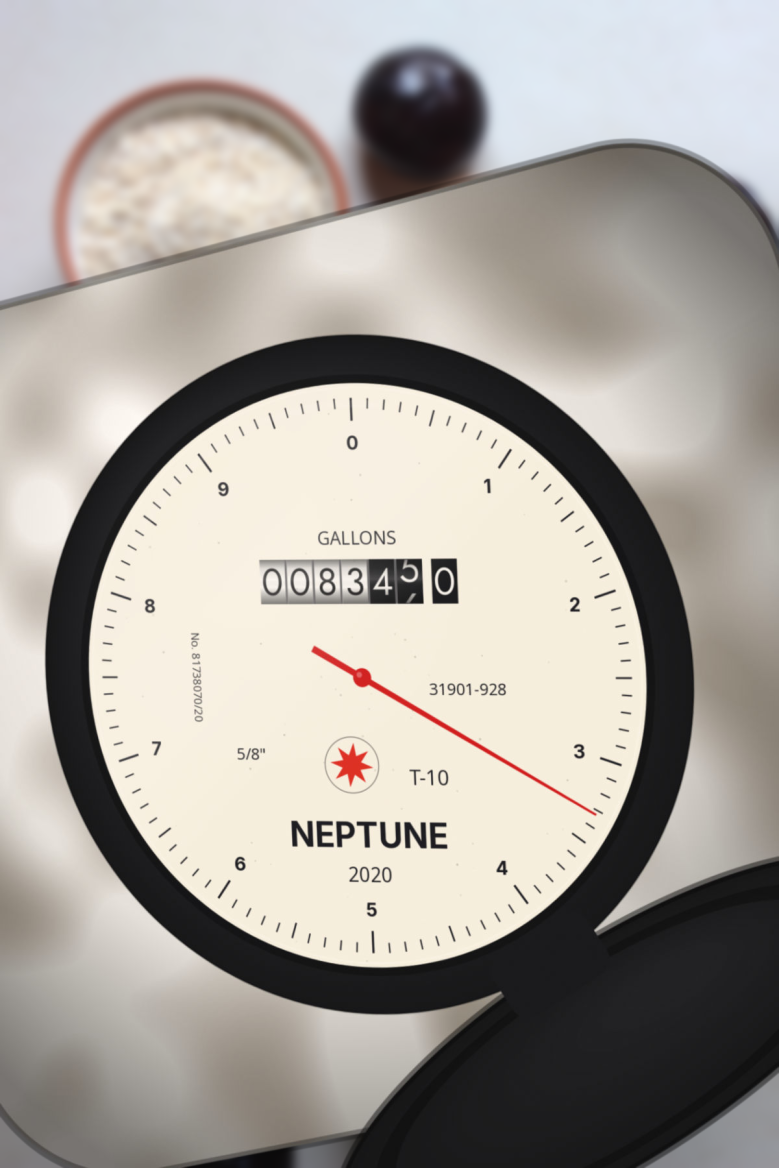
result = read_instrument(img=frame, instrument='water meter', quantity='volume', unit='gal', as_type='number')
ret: 83453.3 gal
